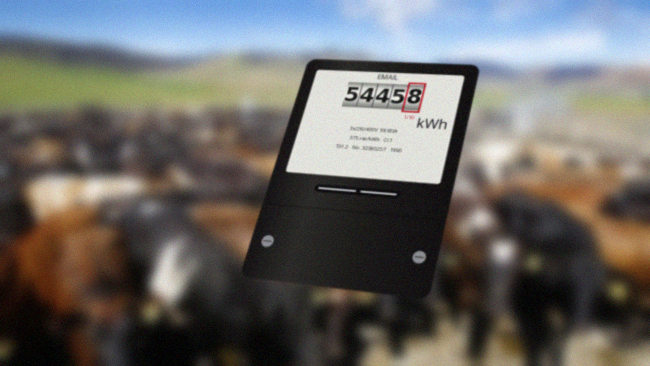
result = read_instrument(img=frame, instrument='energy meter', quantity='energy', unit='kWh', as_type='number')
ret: 5445.8 kWh
